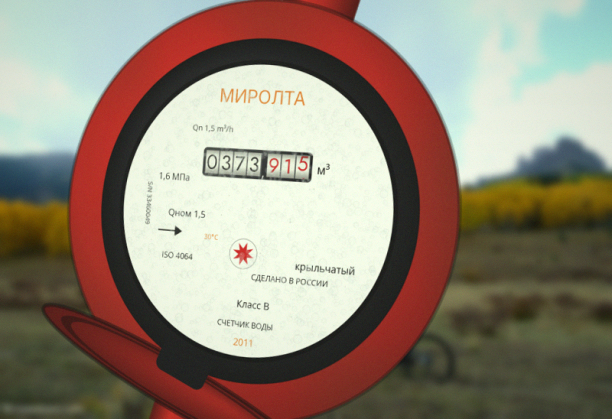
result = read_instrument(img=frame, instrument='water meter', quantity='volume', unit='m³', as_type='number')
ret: 373.915 m³
